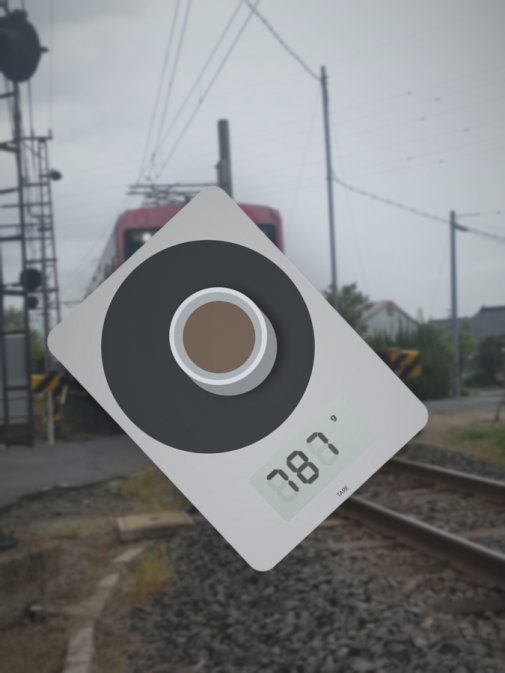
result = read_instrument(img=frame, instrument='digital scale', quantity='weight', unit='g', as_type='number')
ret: 787 g
